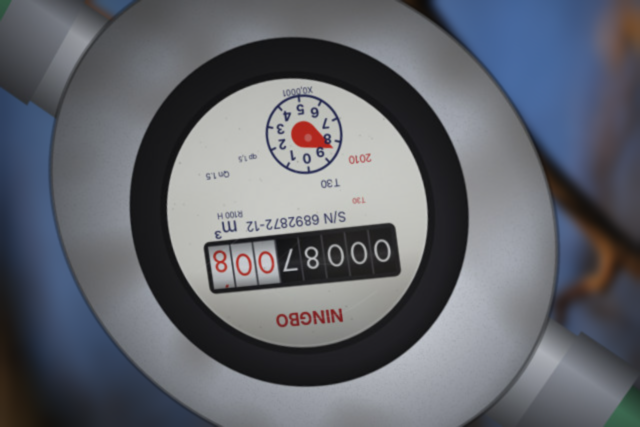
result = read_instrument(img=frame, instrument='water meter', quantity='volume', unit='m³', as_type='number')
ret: 87.0078 m³
